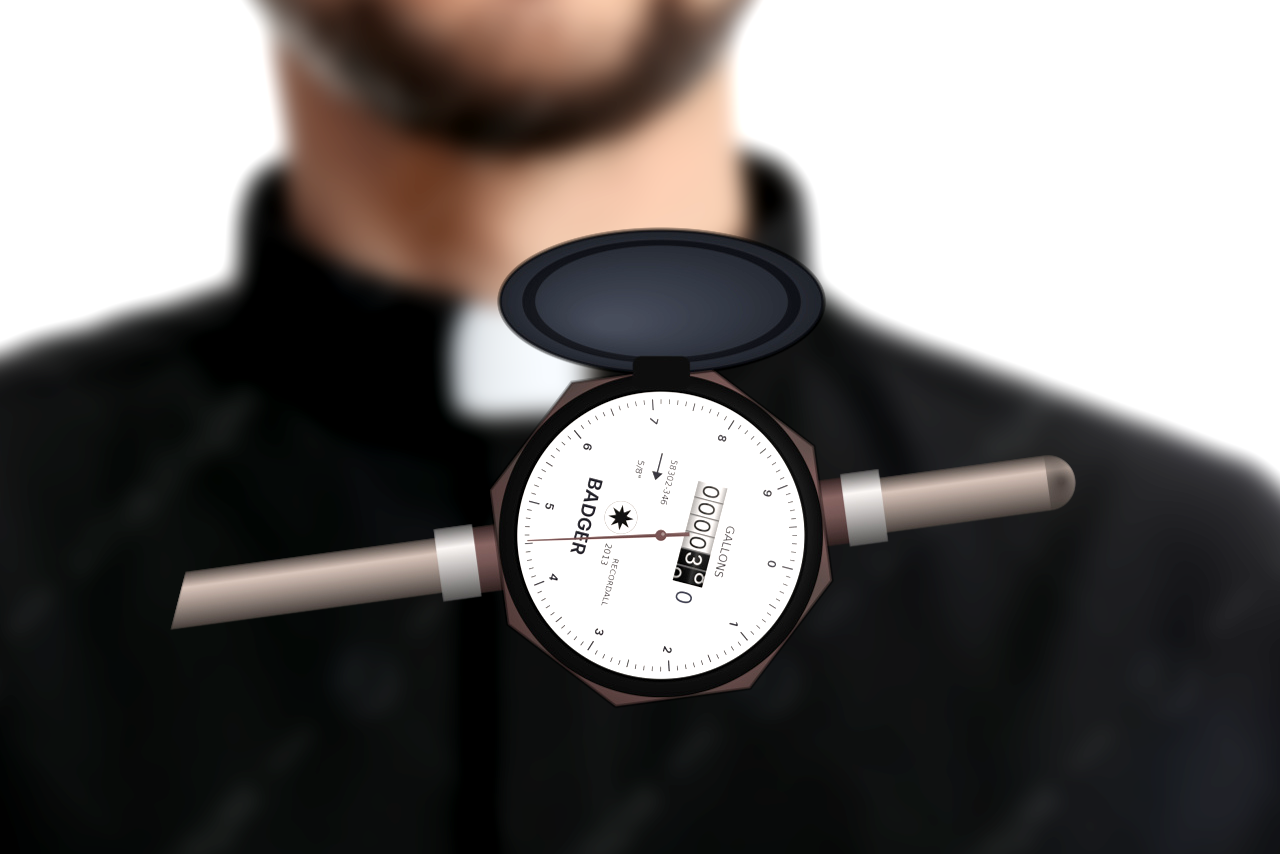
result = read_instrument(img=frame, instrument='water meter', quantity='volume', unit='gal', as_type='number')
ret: 384.5 gal
